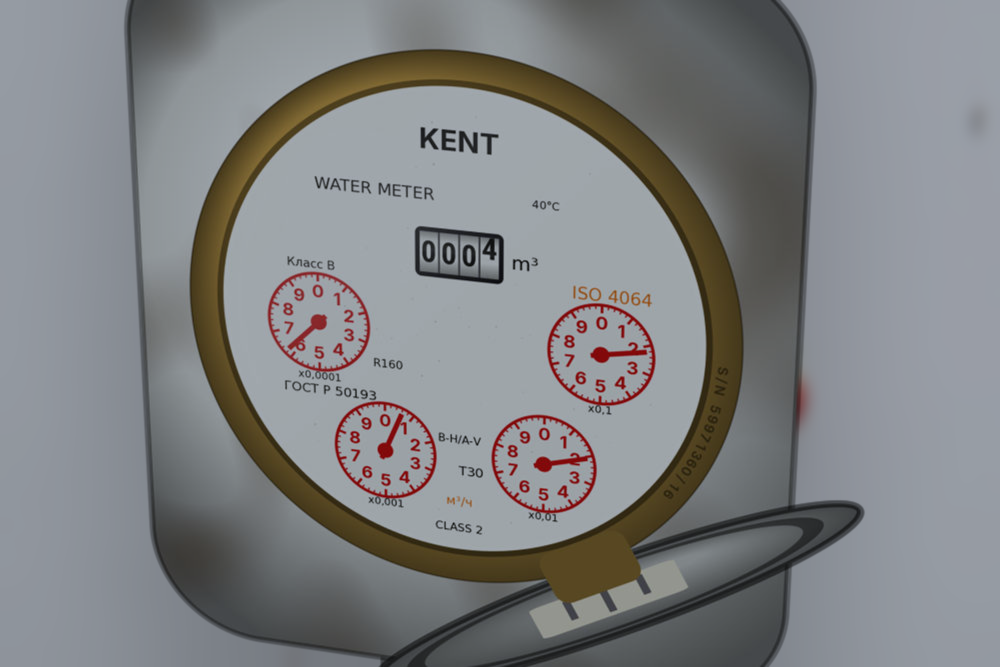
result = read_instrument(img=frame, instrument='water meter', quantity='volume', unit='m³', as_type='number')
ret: 4.2206 m³
